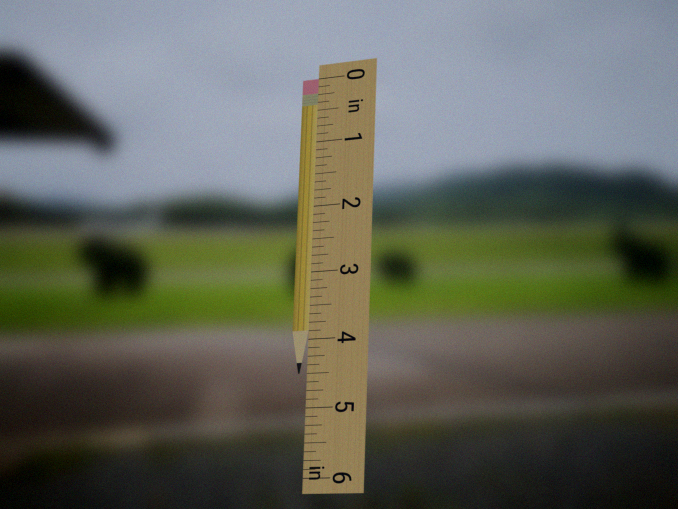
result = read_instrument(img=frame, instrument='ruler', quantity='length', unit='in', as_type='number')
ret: 4.5 in
